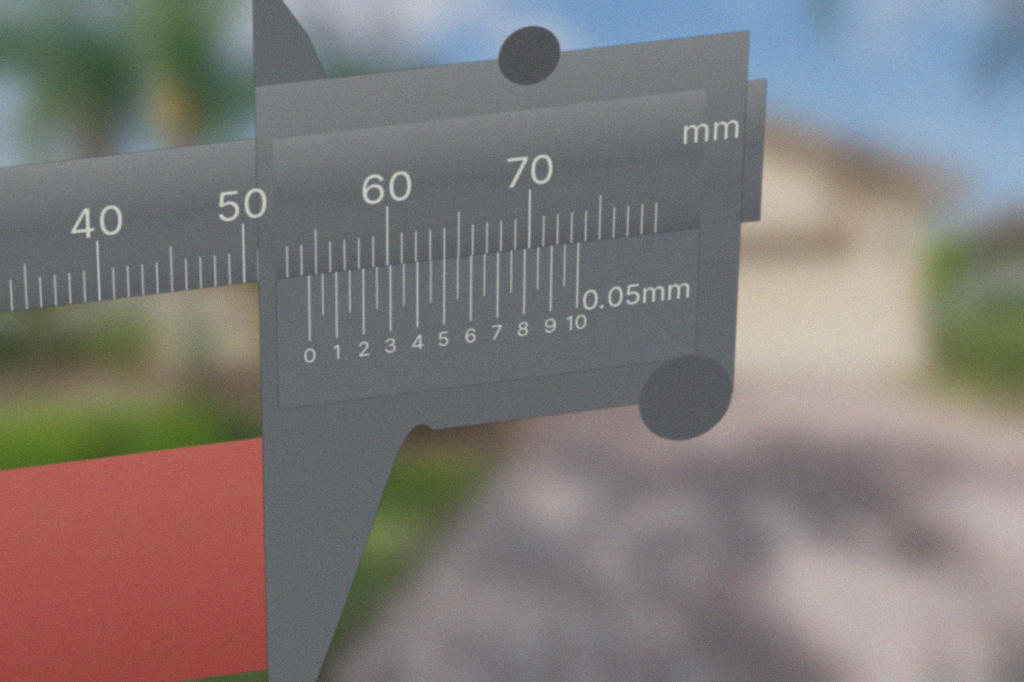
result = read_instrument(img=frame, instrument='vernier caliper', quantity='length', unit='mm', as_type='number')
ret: 54.5 mm
